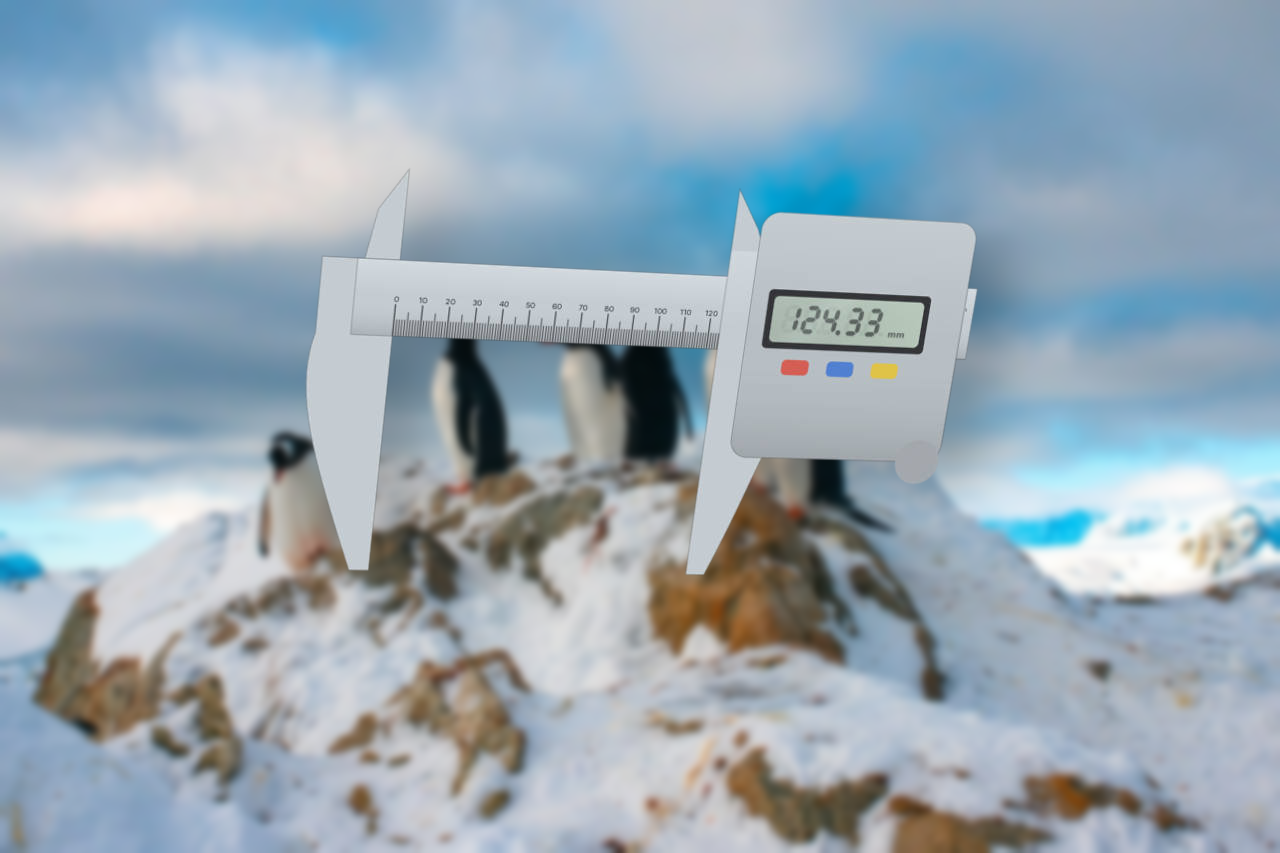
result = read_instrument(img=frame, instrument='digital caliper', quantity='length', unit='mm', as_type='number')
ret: 124.33 mm
